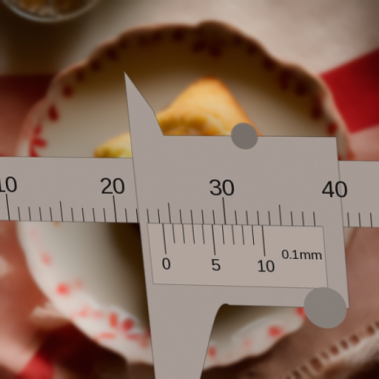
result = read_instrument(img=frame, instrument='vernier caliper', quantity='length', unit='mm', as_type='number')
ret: 24.3 mm
